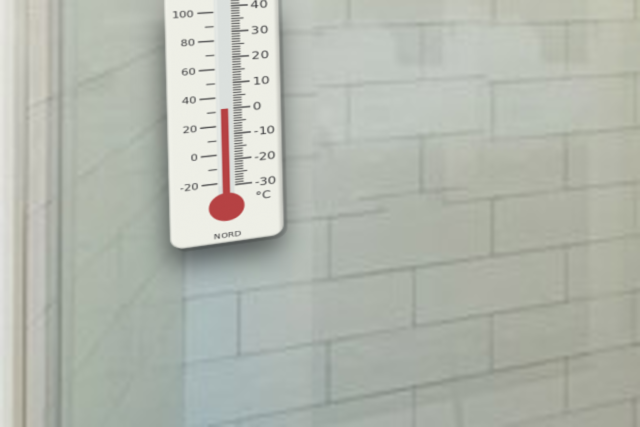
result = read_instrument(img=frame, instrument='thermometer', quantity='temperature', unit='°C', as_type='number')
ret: 0 °C
